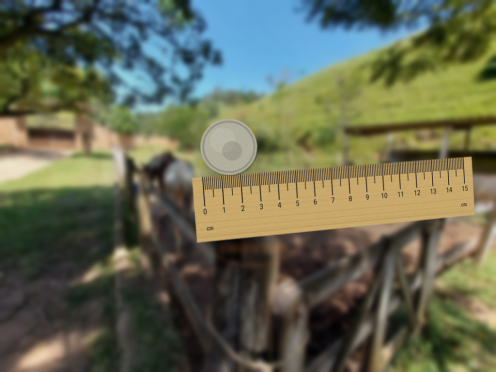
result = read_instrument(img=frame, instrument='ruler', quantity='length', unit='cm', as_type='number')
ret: 3 cm
